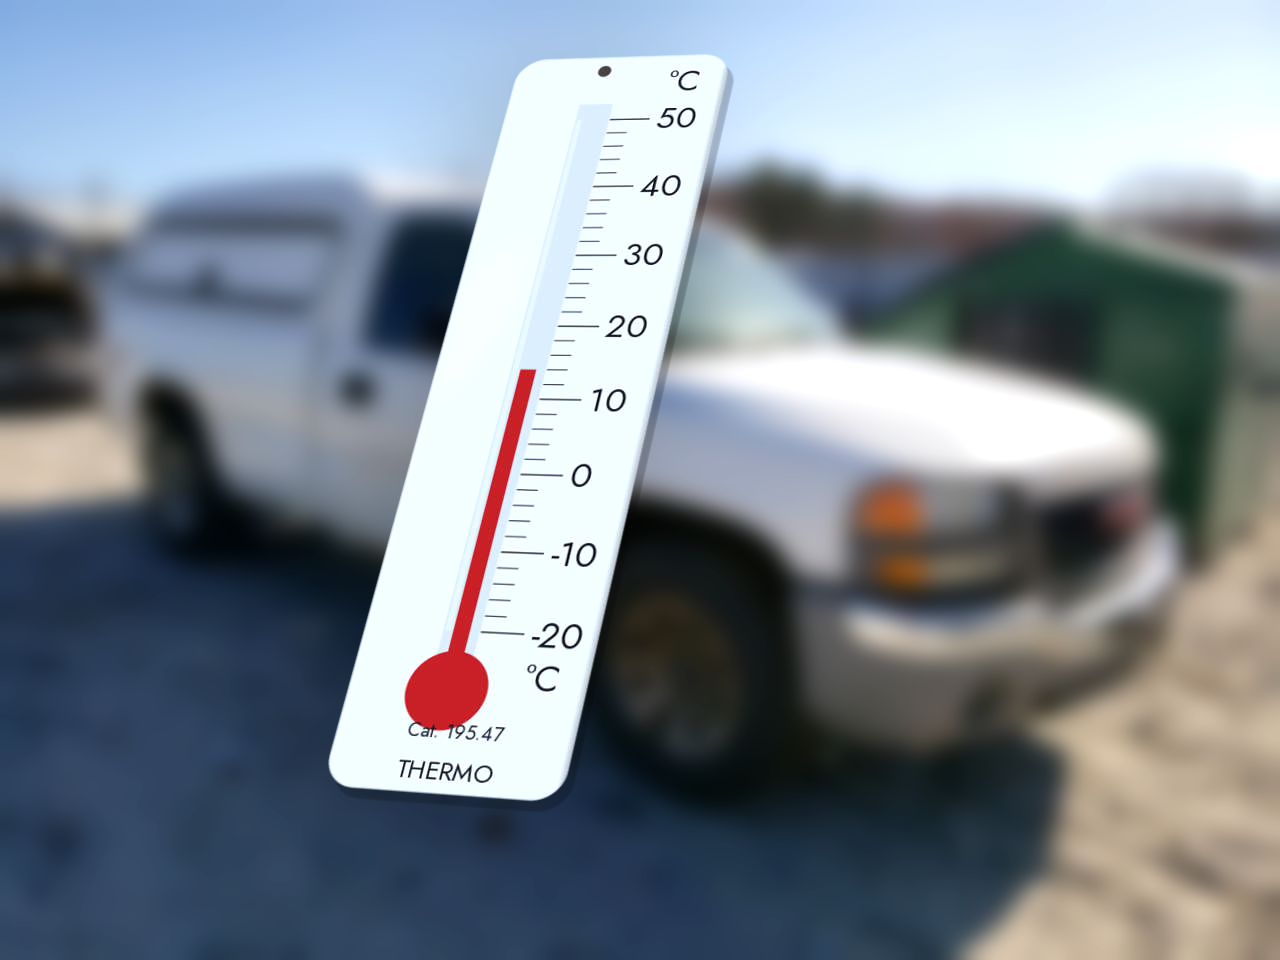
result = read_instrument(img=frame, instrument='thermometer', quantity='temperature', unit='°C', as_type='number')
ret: 14 °C
